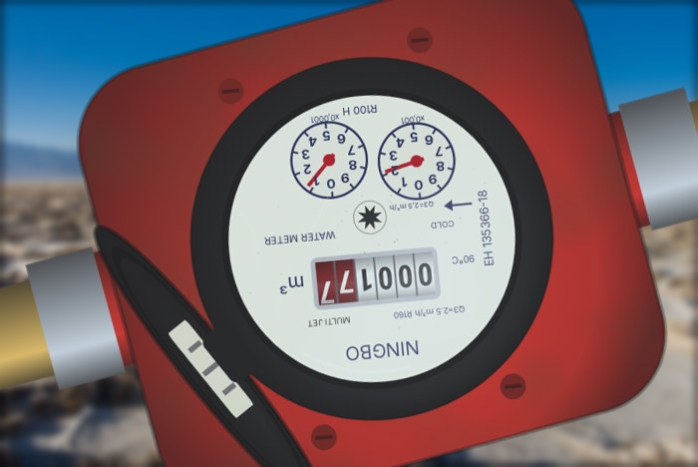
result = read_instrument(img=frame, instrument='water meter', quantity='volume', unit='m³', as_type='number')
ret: 1.7721 m³
